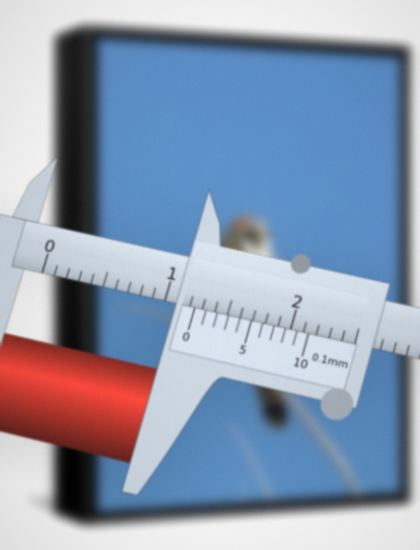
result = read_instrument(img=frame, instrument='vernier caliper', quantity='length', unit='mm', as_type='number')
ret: 12.4 mm
